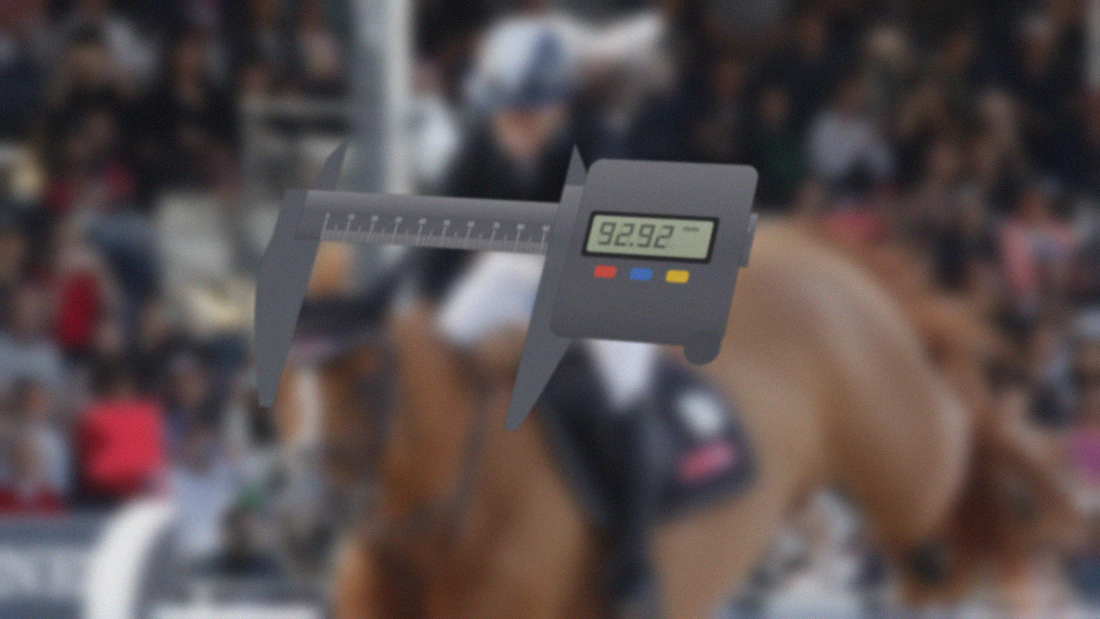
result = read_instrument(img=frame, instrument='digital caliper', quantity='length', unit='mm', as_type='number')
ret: 92.92 mm
